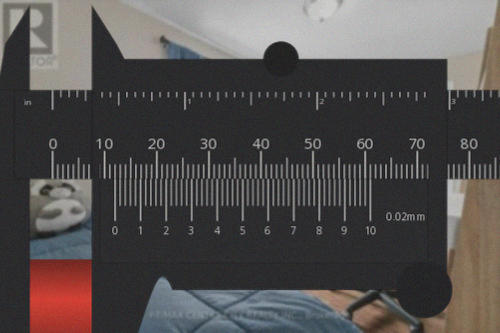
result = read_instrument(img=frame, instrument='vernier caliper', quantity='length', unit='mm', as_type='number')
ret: 12.0 mm
